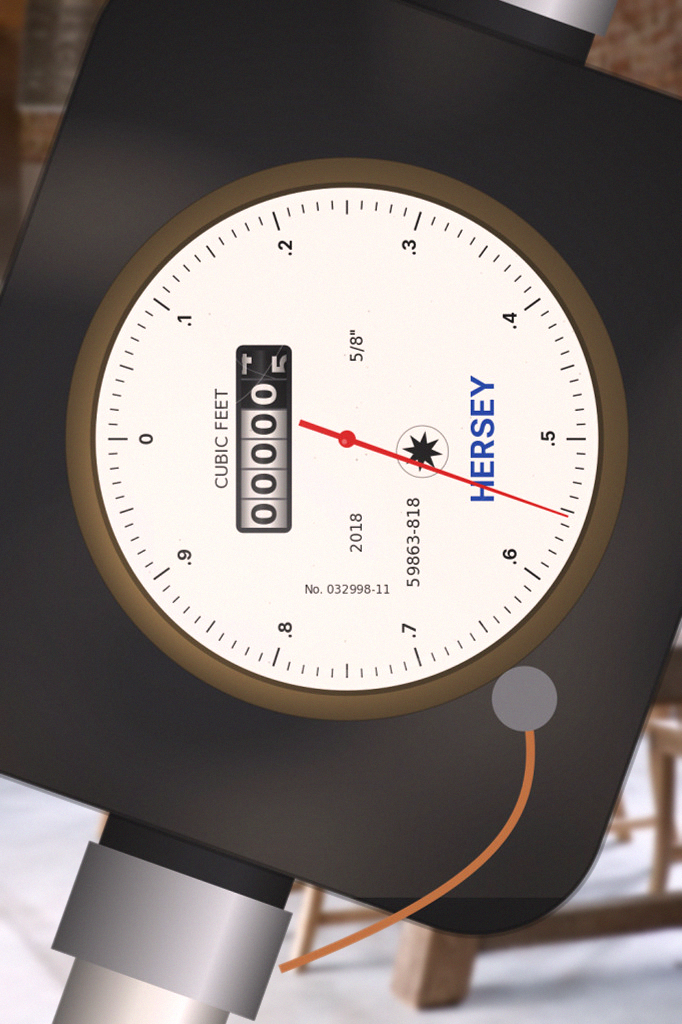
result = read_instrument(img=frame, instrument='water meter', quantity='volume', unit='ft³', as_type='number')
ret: 4.55 ft³
